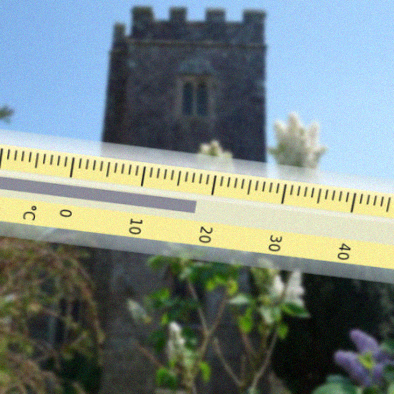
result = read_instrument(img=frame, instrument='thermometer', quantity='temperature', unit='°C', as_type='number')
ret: 18 °C
